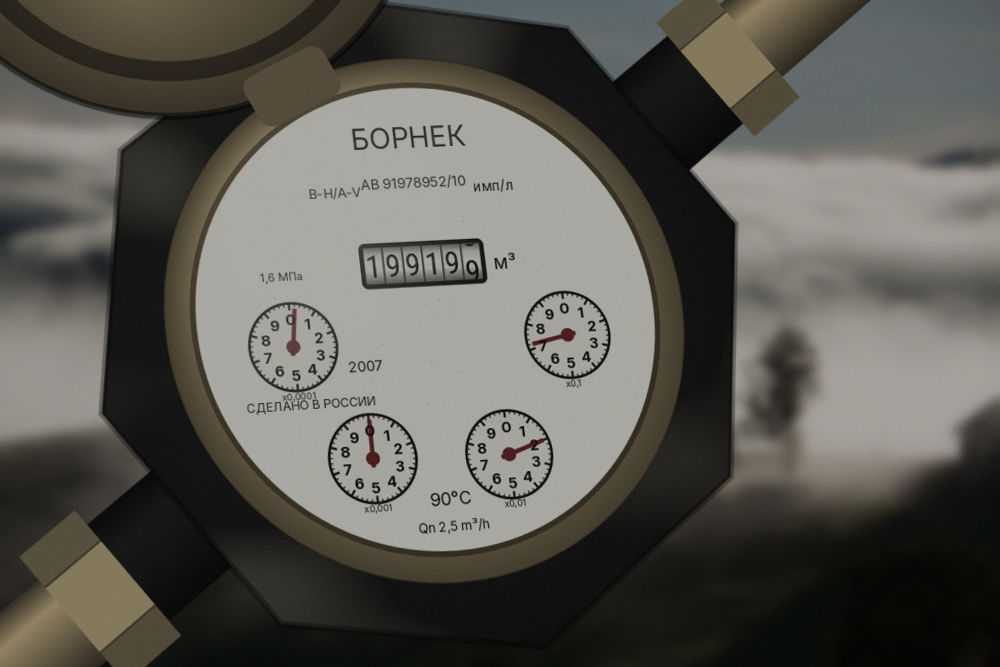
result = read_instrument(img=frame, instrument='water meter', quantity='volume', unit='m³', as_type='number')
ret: 199198.7200 m³
